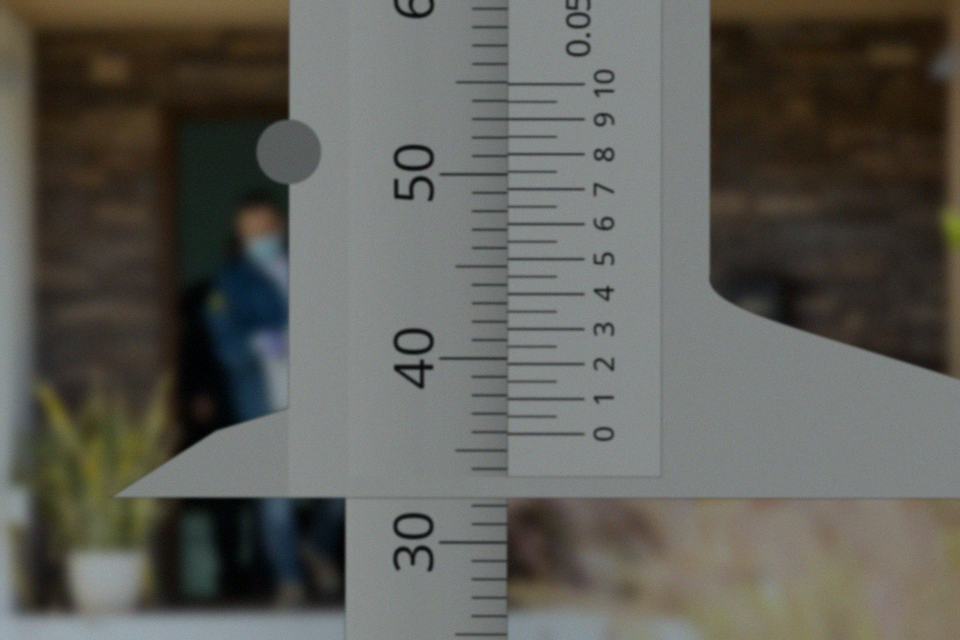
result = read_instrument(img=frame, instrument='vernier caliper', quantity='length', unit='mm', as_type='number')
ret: 35.9 mm
